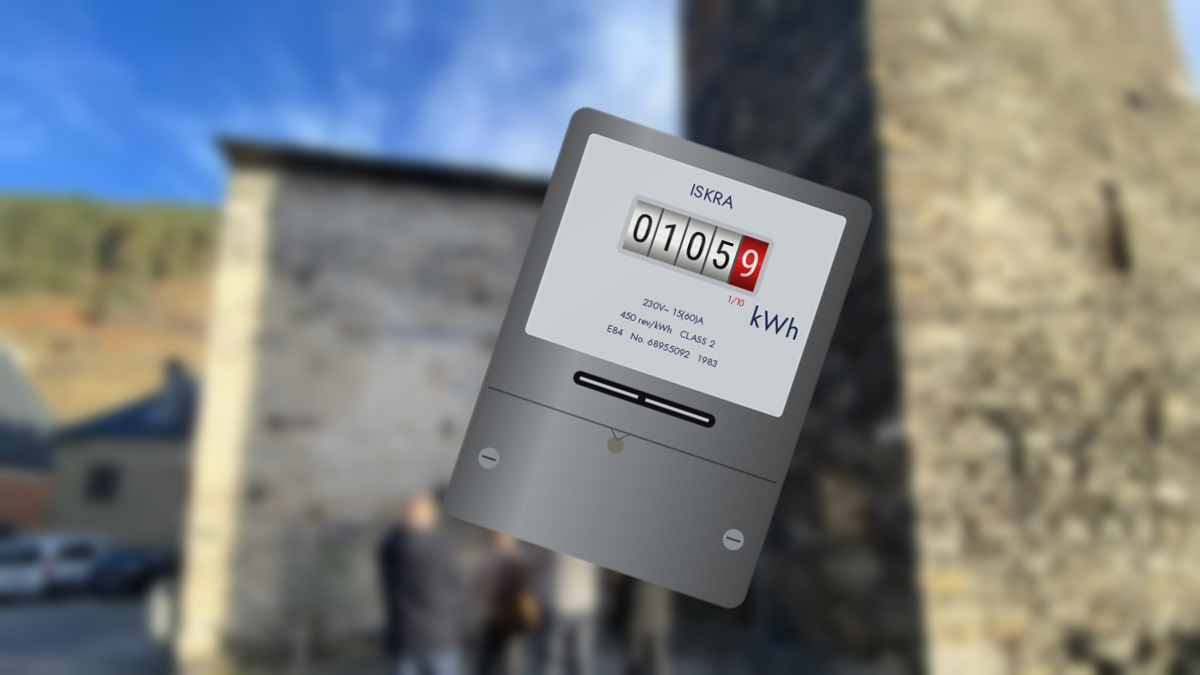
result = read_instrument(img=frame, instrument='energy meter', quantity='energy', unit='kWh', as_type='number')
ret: 105.9 kWh
